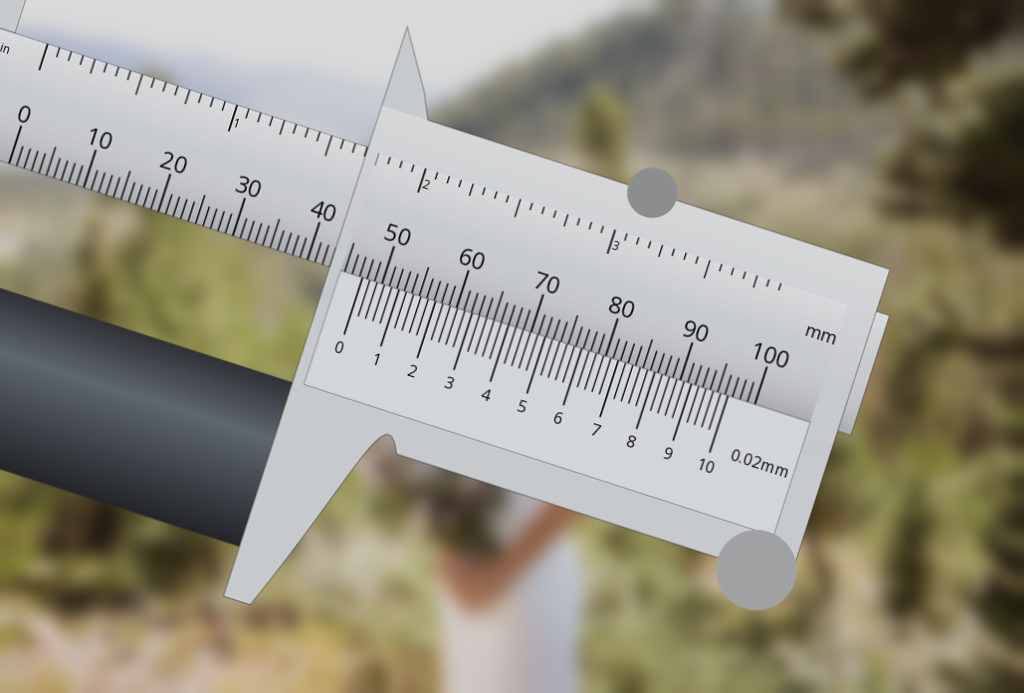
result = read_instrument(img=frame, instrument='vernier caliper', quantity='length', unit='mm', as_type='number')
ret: 47.4 mm
